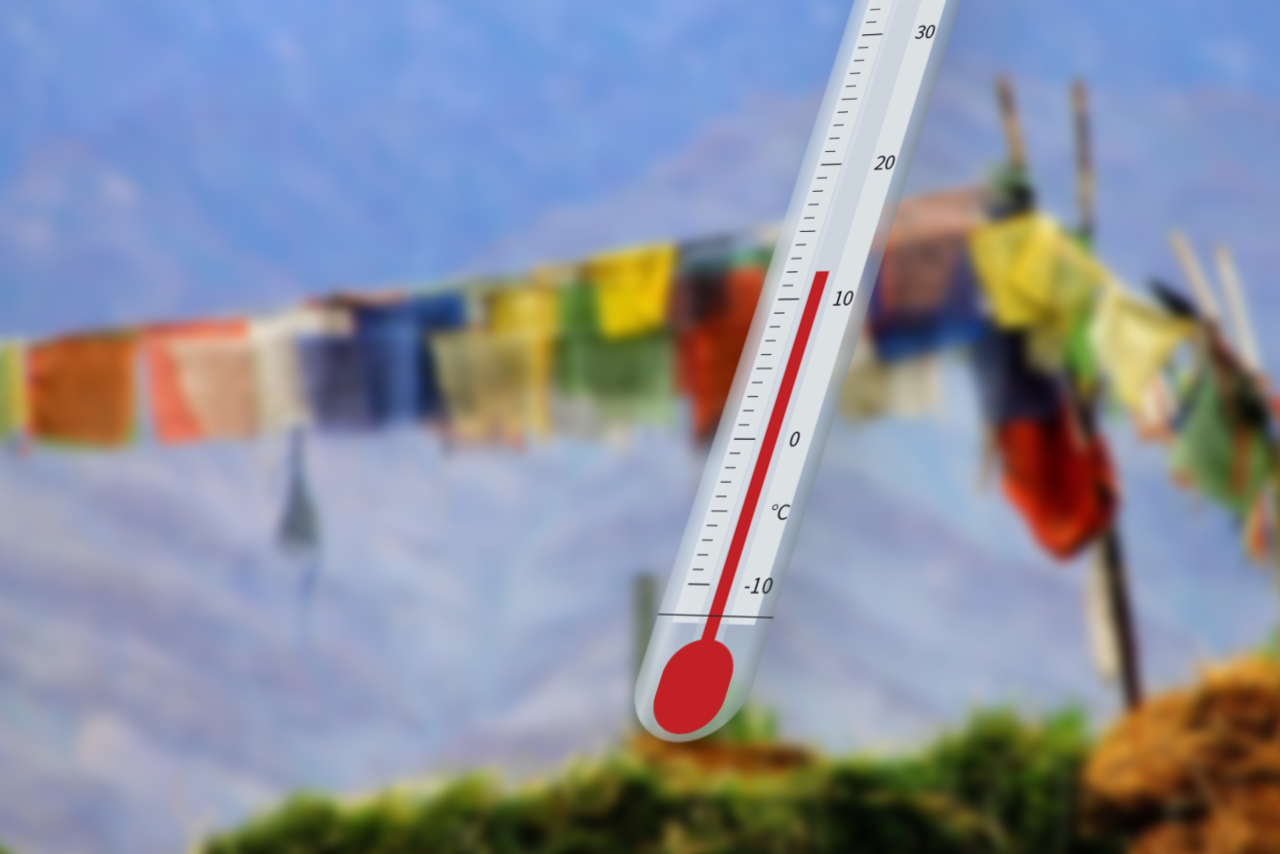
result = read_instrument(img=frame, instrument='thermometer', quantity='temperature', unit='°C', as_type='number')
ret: 12 °C
